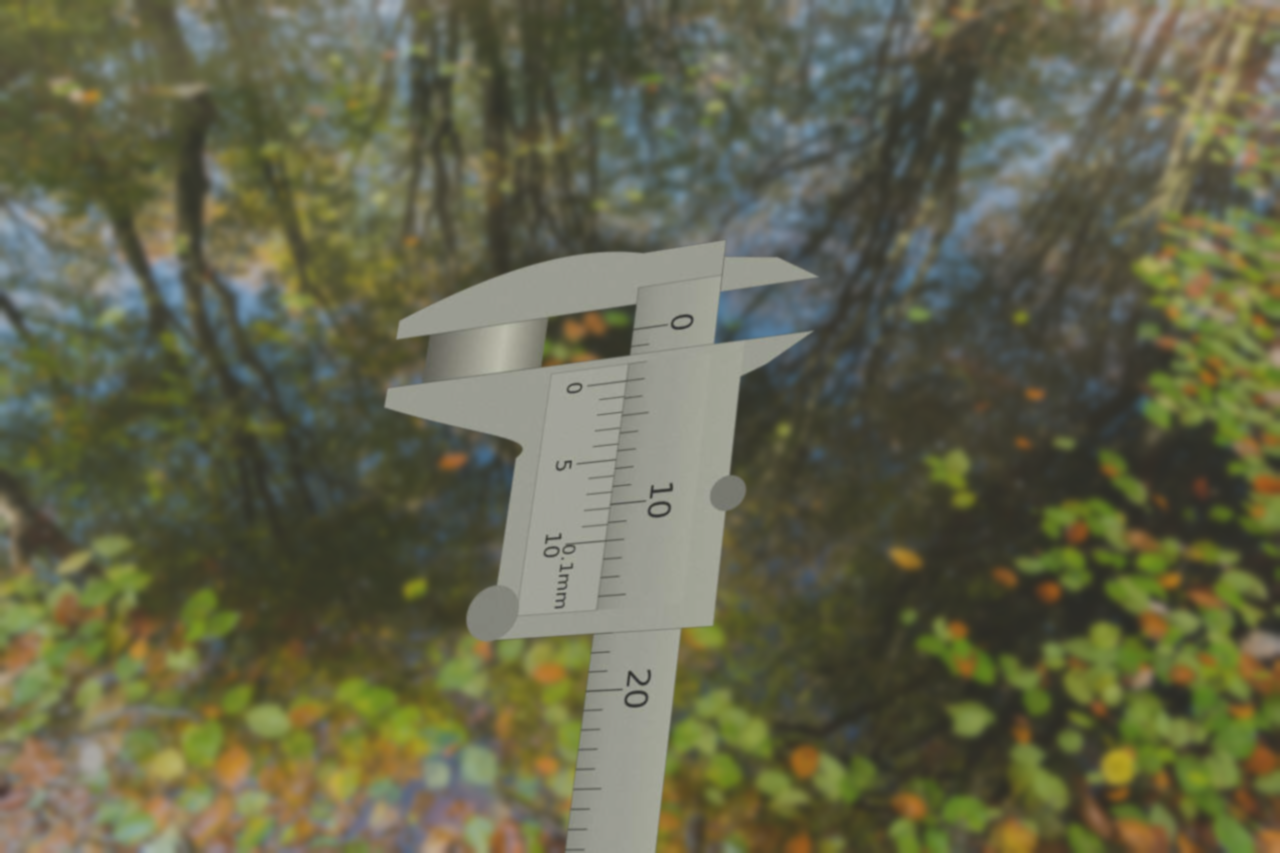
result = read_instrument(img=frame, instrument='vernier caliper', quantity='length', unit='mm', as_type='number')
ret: 3.0 mm
